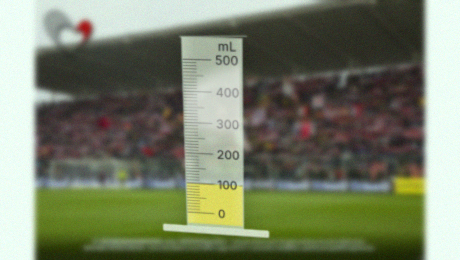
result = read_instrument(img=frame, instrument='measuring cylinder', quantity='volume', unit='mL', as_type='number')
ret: 100 mL
